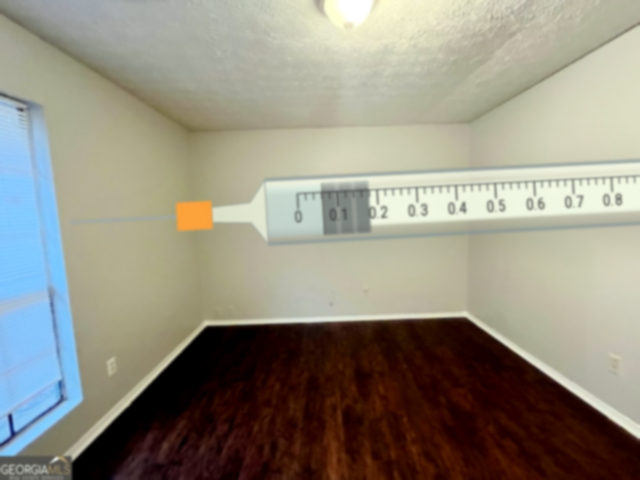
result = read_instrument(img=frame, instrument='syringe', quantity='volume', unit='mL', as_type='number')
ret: 0.06 mL
